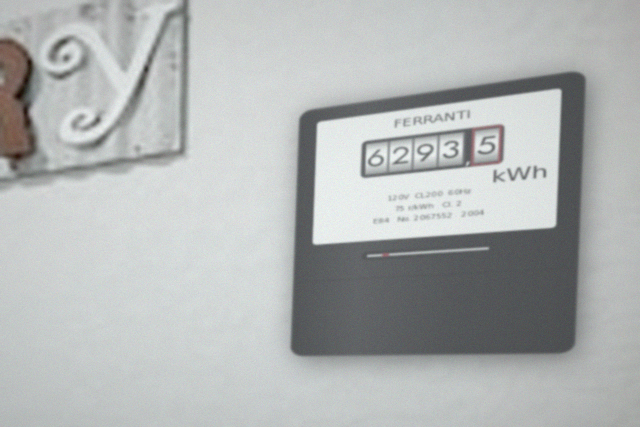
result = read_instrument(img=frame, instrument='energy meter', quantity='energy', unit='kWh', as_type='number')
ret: 6293.5 kWh
